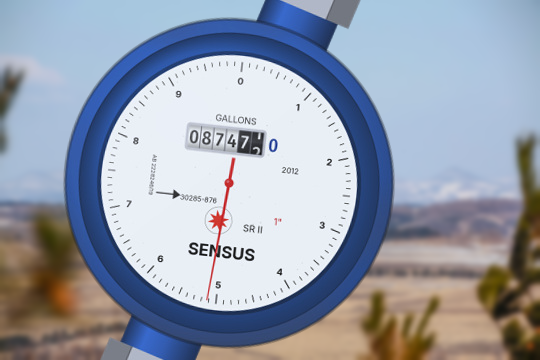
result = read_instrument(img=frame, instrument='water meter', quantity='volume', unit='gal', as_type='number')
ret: 874715.1 gal
